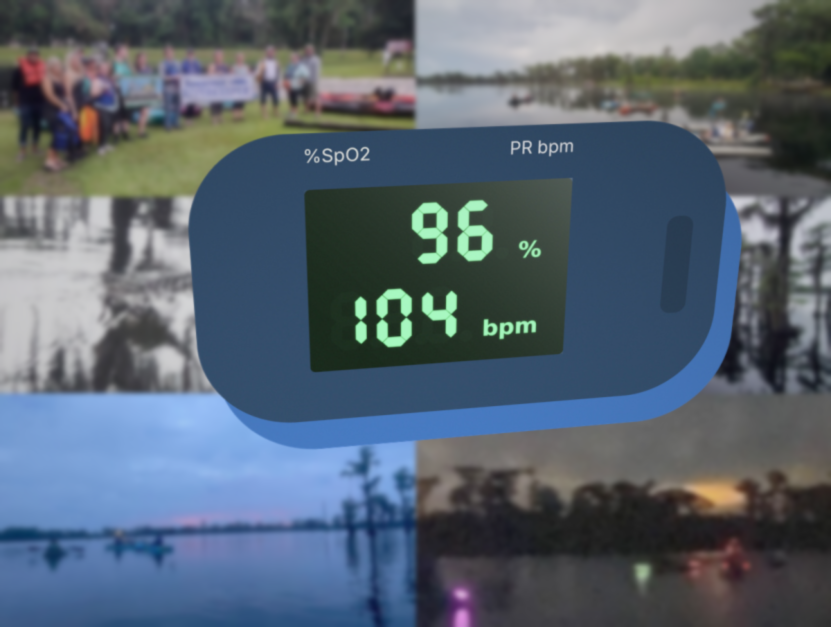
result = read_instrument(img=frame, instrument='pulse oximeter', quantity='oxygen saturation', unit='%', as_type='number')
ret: 96 %
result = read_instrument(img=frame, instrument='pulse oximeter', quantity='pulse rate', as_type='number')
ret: 104 bpm
